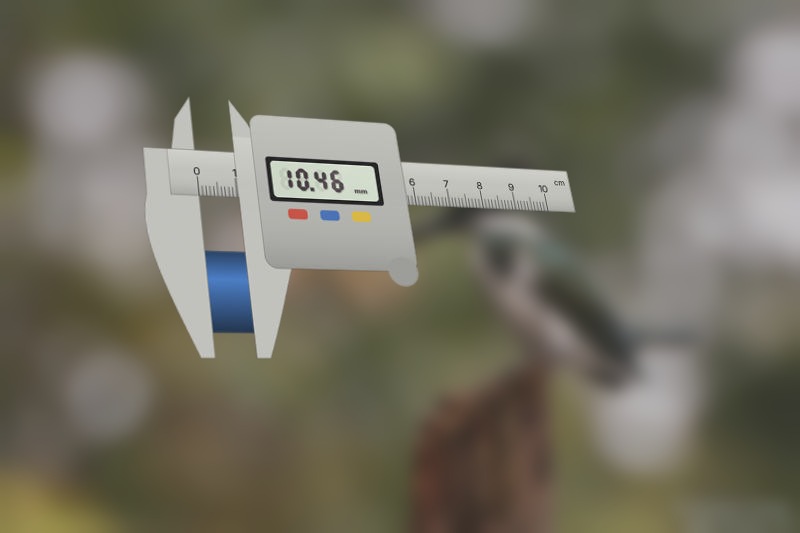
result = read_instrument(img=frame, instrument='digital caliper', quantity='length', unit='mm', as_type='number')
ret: 10.46 mm
